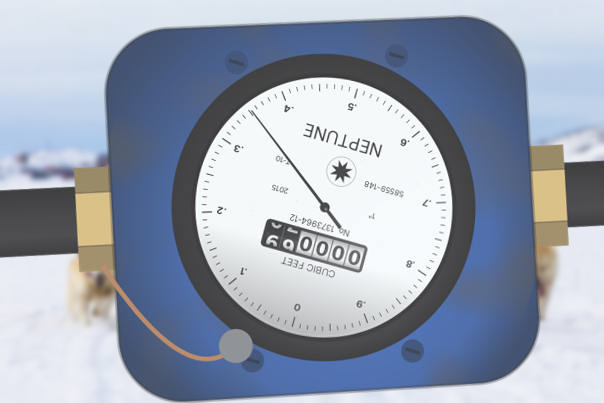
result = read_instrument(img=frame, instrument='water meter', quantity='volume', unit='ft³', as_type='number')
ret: 69.35 ft³
